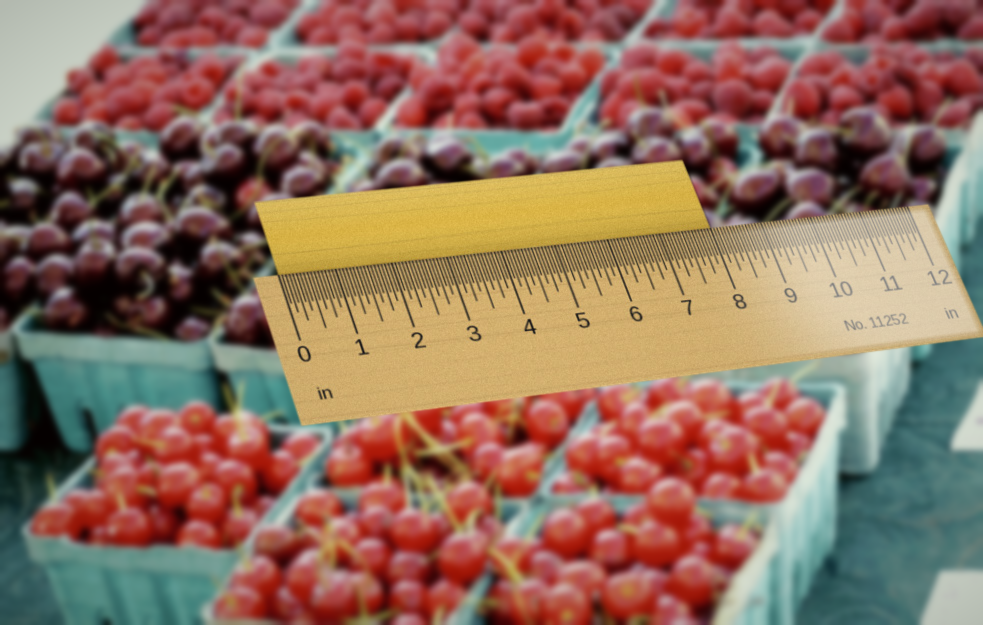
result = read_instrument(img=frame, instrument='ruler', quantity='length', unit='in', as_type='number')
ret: 8 in
